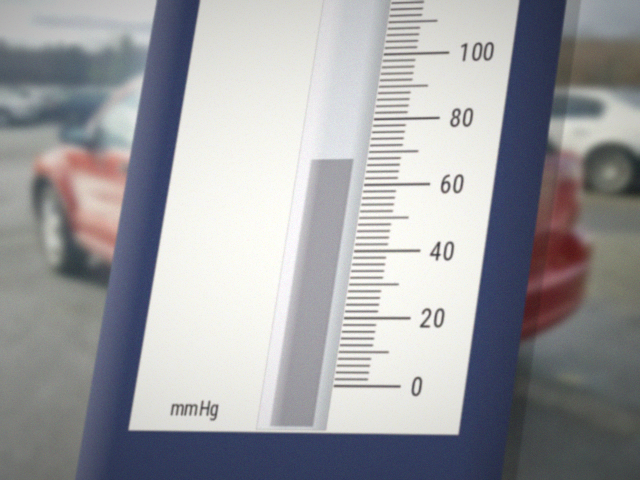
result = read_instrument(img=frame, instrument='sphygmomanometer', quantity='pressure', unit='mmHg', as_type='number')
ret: 68 mmHg
